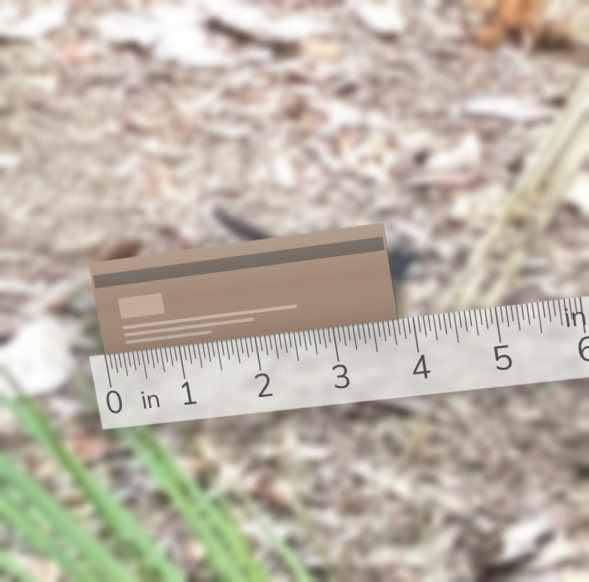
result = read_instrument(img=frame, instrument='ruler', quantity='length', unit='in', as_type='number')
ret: 3.8125 in
